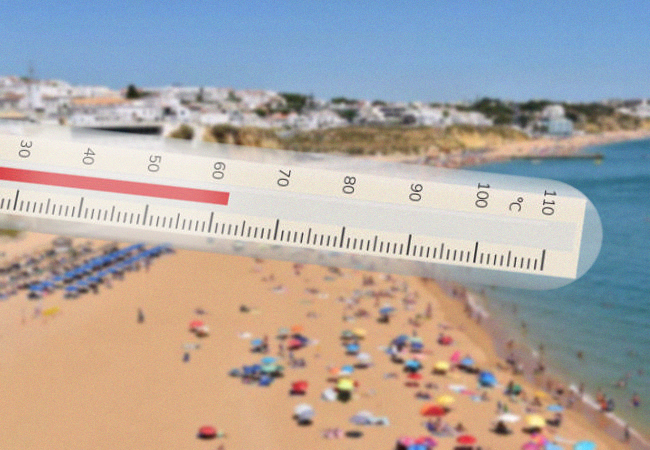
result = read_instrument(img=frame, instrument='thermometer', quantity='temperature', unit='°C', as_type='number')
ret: 62 °C
